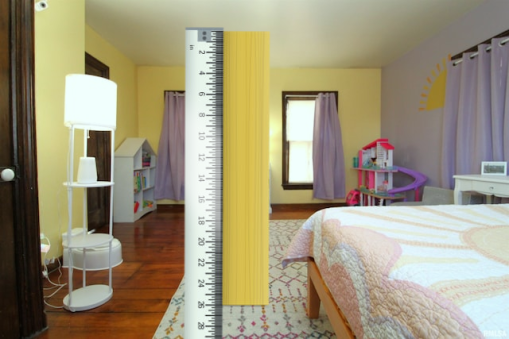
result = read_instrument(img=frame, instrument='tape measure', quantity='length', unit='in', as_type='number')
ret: 26 in
